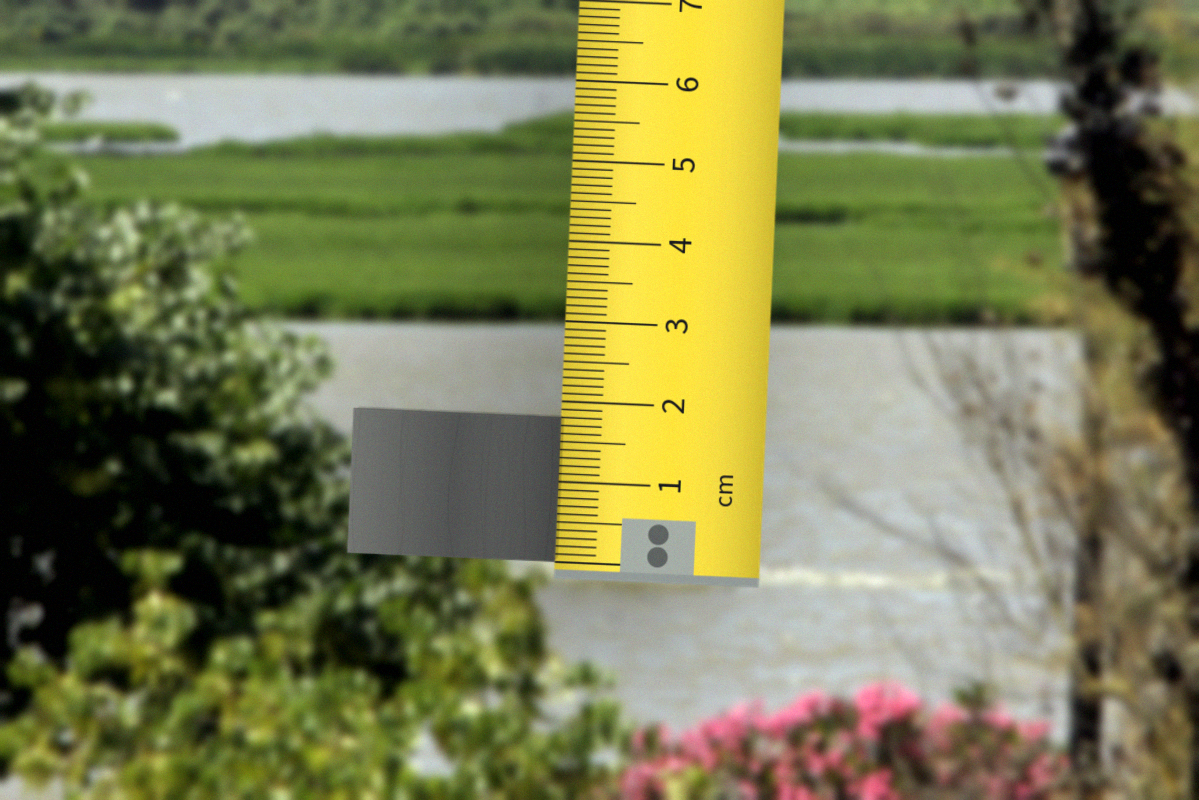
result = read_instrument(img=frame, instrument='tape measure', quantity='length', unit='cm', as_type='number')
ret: 1.8 cm
